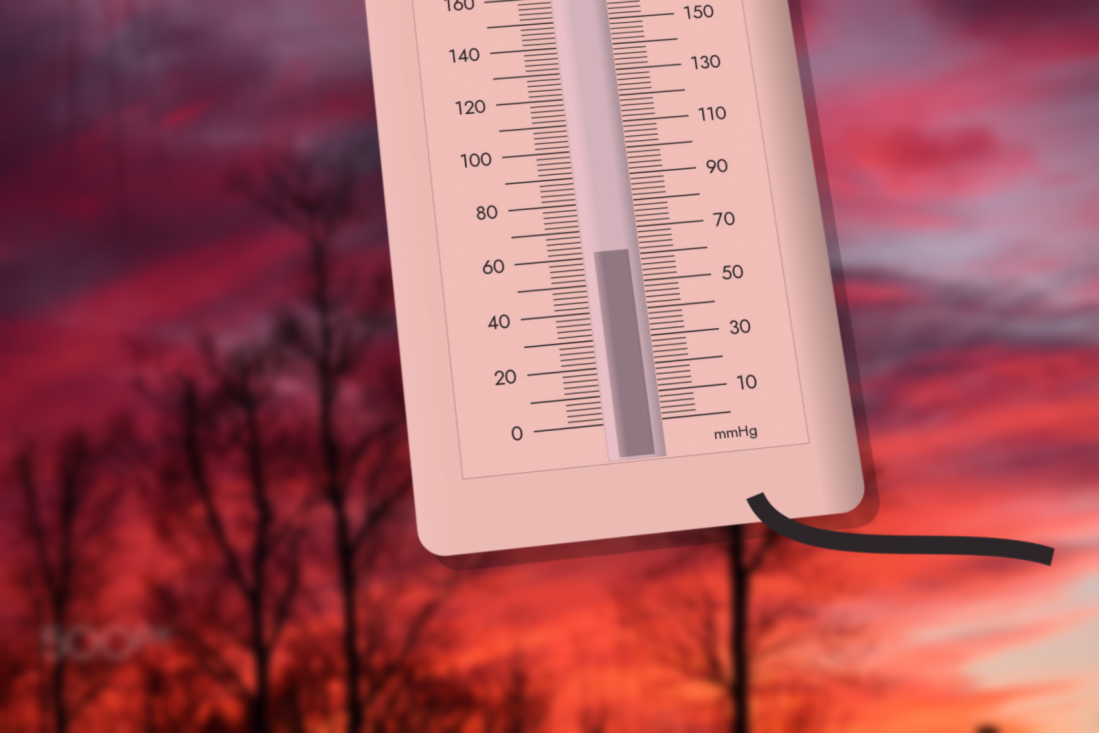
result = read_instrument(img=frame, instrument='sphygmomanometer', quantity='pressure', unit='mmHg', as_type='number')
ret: 62 mmHg
